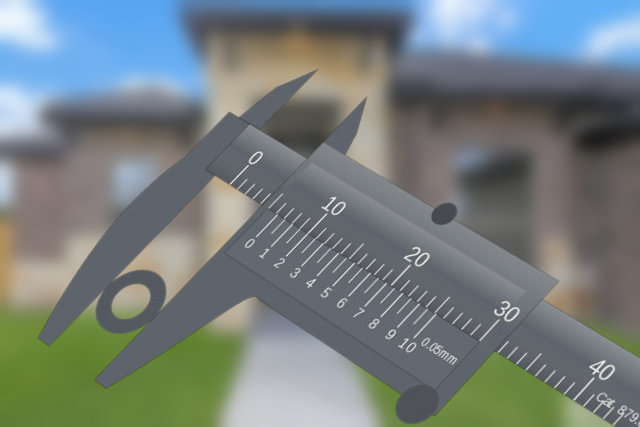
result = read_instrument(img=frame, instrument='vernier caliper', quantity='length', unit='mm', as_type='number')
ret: 6.2 mm
